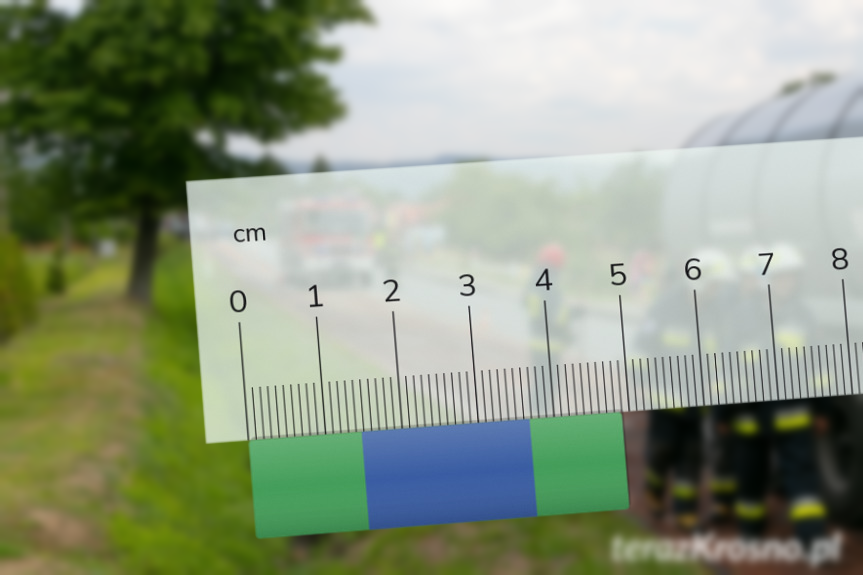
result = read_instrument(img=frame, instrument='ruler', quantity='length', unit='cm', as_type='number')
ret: 4.9 cm
